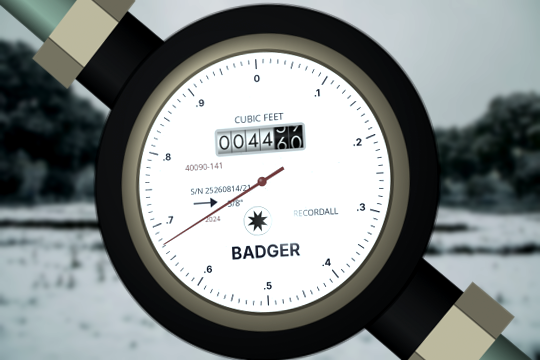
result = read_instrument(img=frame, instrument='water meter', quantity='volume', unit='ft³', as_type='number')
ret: 4459.67 ft³
